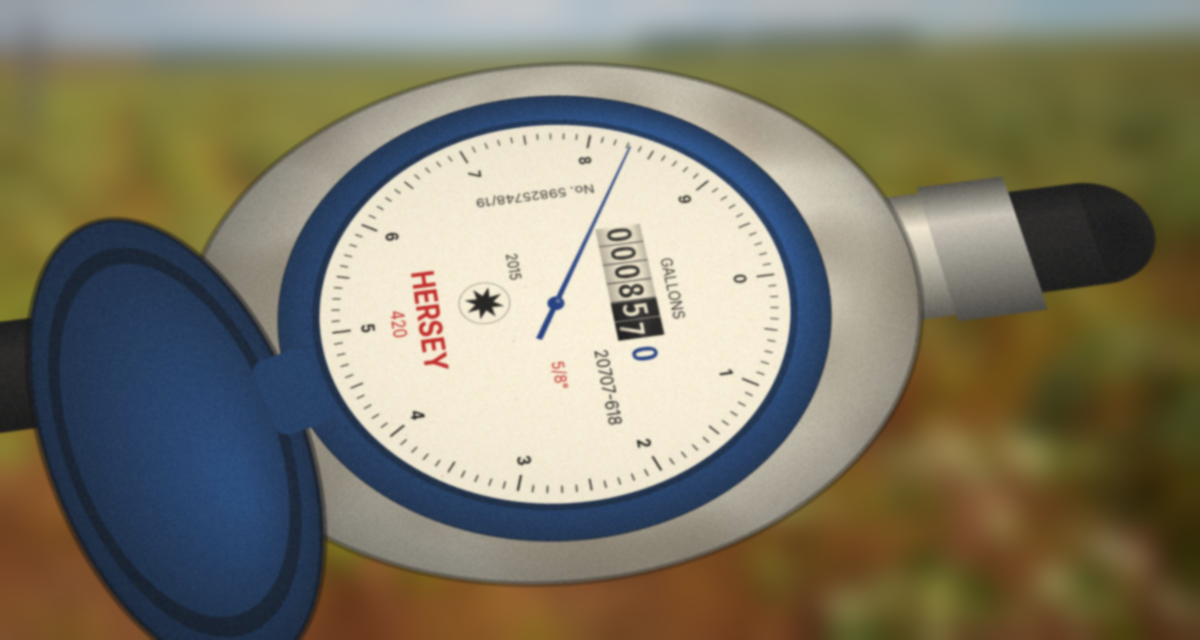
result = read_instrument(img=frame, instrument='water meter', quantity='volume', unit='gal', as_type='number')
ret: 8568.3 gal
